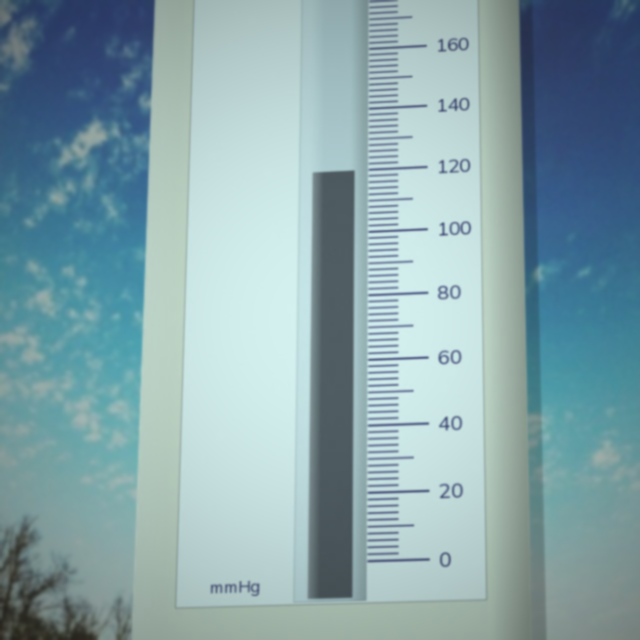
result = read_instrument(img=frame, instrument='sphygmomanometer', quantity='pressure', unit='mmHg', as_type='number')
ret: 120 mmHg
